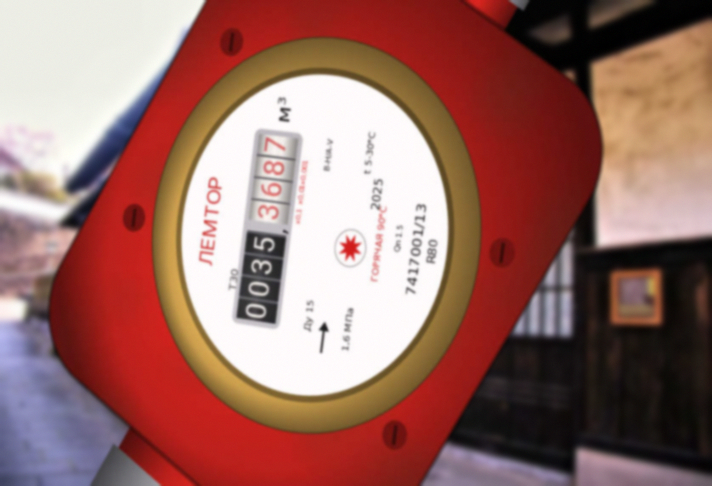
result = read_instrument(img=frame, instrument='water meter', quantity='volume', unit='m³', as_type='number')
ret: 35.3687 m³
